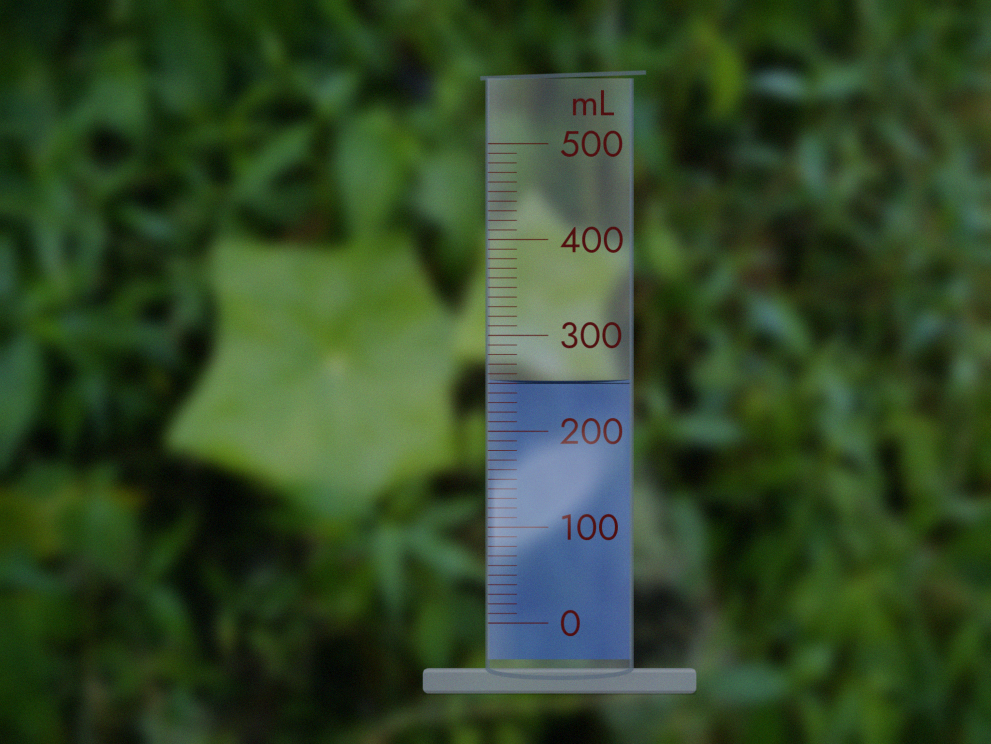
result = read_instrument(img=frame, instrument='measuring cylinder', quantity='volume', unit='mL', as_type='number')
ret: 250 mL
